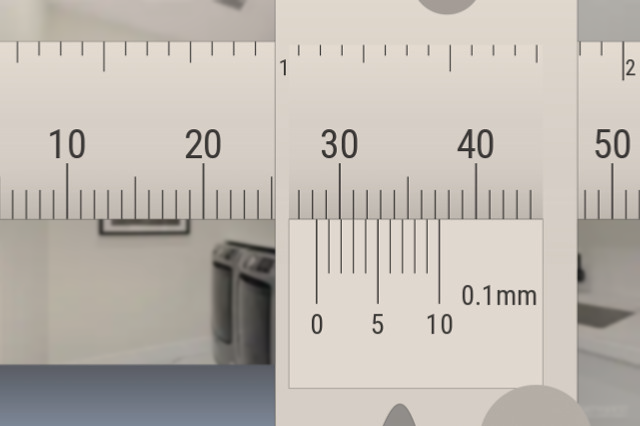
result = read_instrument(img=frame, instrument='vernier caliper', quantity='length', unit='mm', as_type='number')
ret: 28.3 mm
